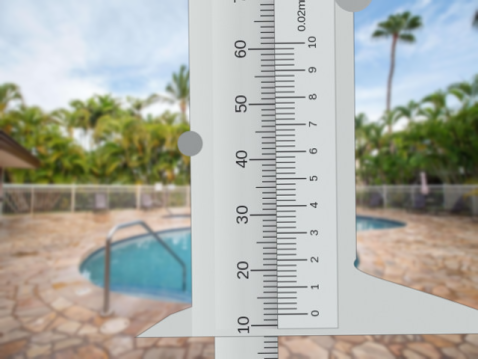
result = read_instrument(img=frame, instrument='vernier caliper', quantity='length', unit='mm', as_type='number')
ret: 12.0 mm
